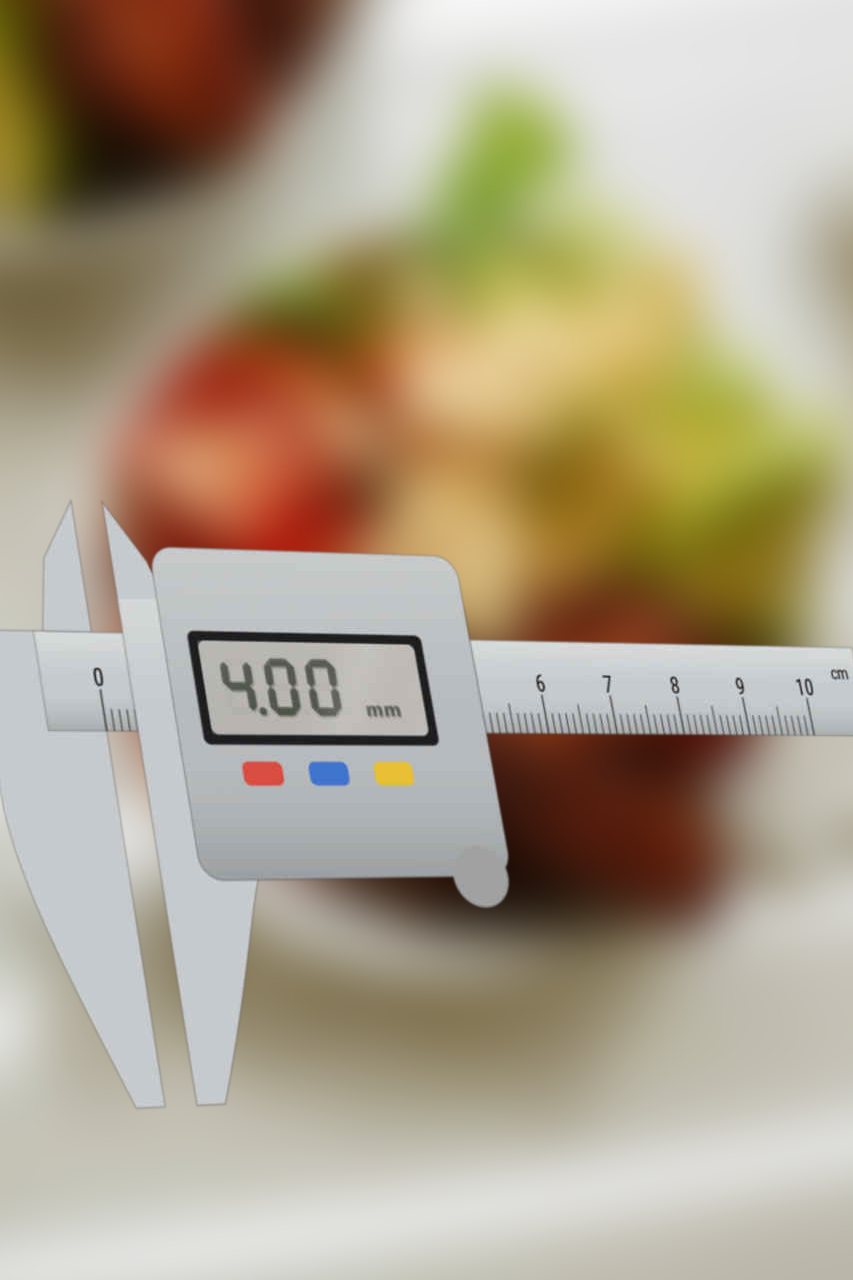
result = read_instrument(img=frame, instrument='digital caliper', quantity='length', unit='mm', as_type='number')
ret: 4.00 mm
